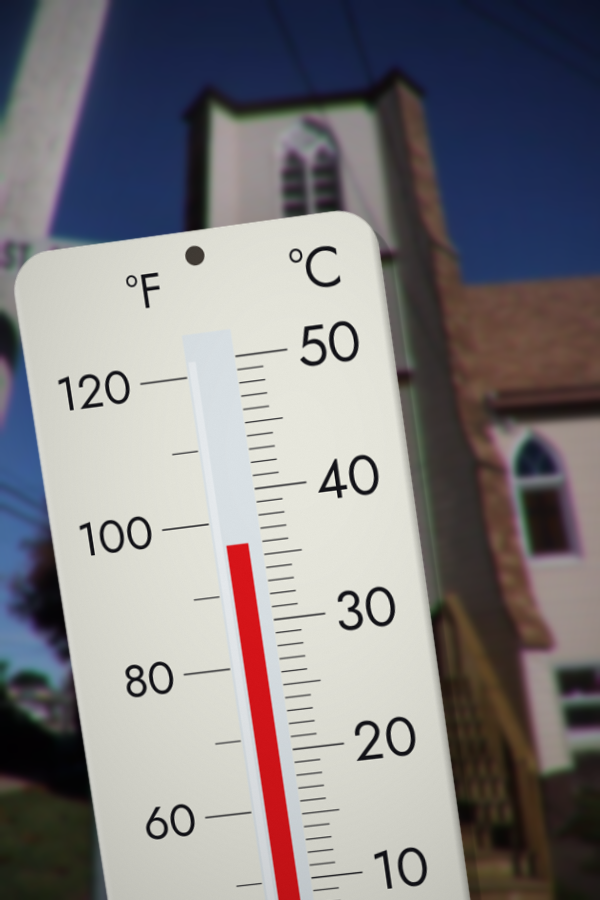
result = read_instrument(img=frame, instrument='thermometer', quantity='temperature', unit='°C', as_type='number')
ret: 36 °C
